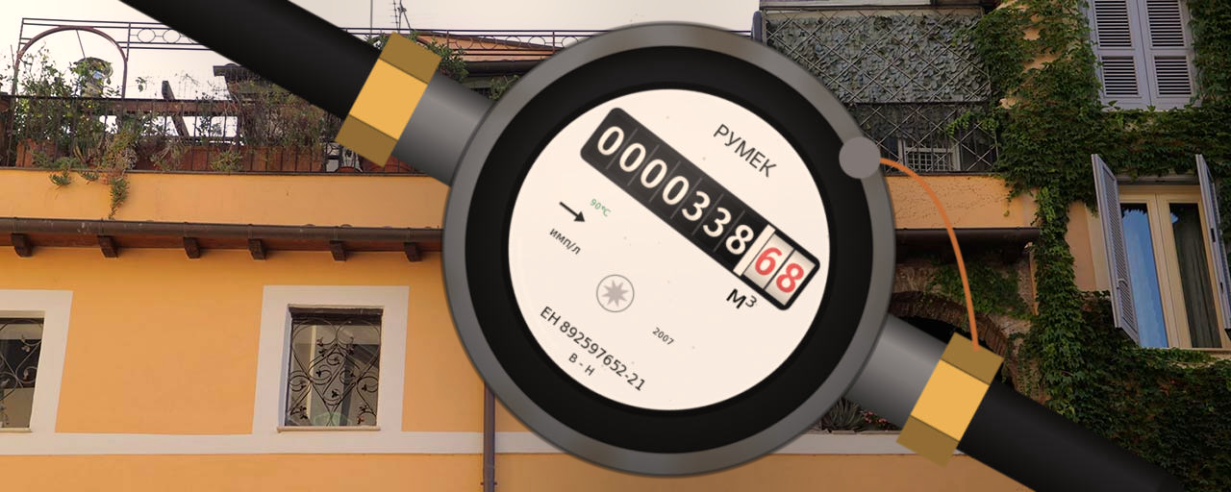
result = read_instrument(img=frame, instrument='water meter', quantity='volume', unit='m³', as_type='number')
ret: 338.68 m³
